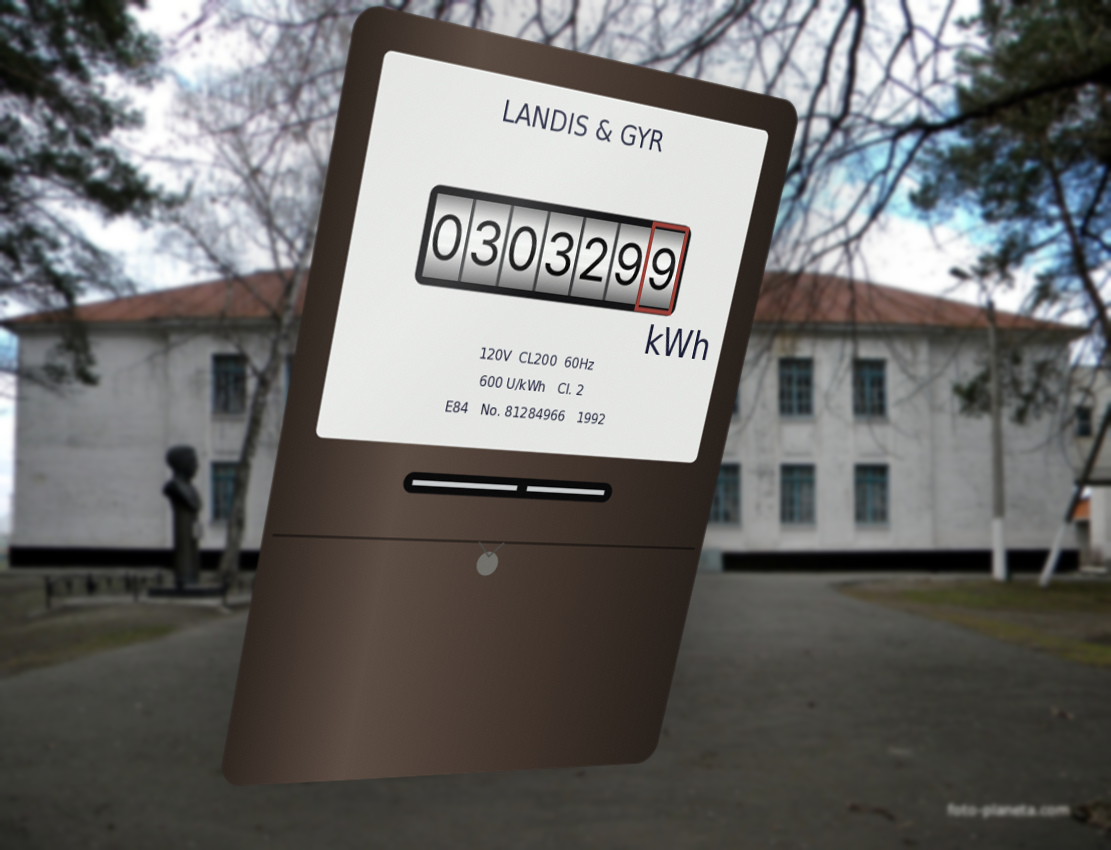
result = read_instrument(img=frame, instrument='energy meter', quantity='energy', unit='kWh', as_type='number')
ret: 30329.9 kWh
